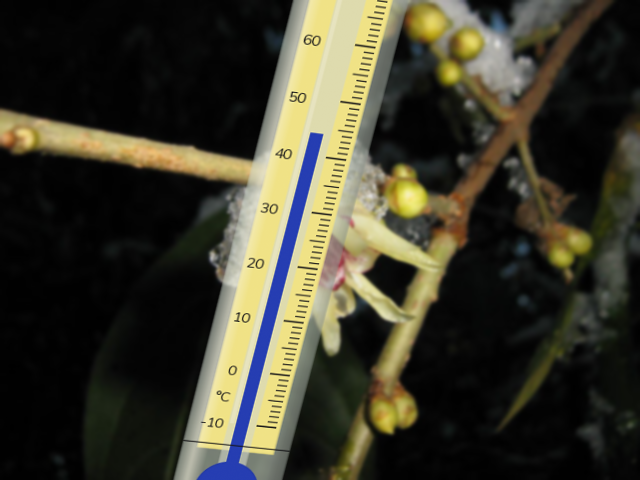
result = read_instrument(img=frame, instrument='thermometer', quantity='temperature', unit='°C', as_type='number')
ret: 44 °C
